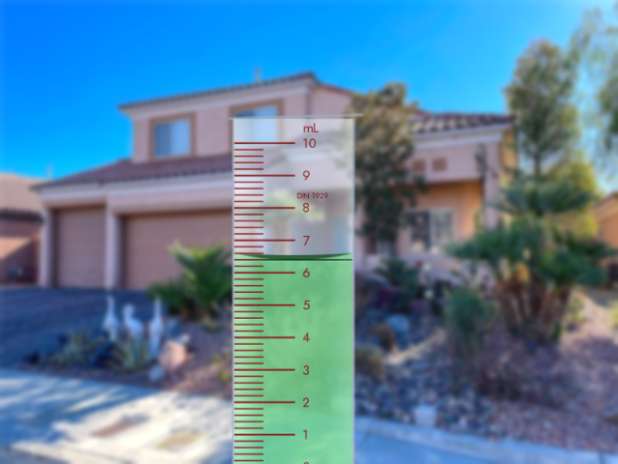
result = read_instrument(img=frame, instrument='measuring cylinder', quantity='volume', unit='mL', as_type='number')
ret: 6.4 mL
